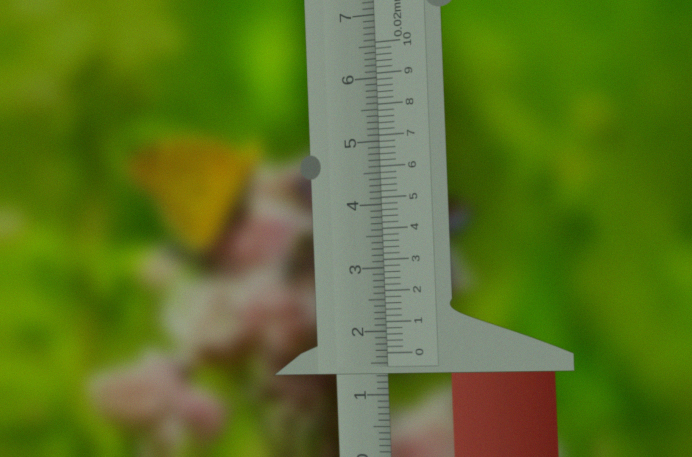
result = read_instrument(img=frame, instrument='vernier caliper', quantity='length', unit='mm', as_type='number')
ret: 16.6 mm
